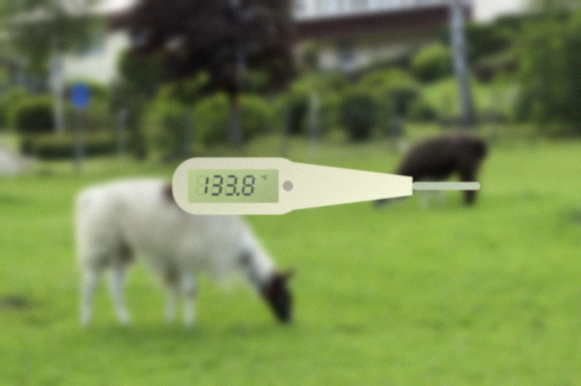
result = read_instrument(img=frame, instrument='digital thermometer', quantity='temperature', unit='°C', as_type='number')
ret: 133.8 °C
